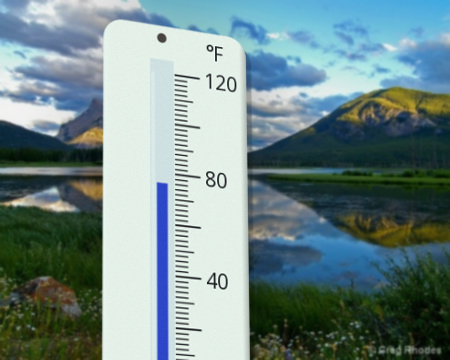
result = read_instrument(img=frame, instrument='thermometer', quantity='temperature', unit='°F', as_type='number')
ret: 76 °F
